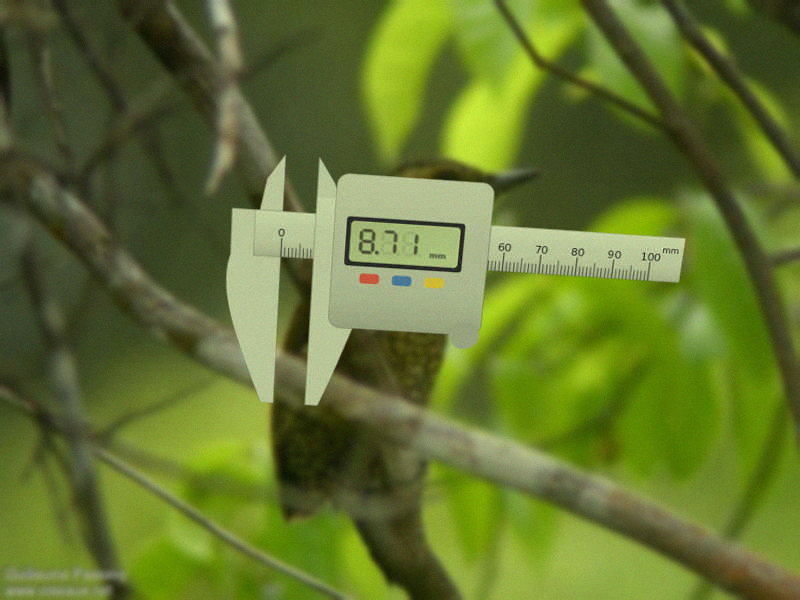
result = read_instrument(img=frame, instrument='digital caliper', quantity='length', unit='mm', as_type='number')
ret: 8.71 mm
